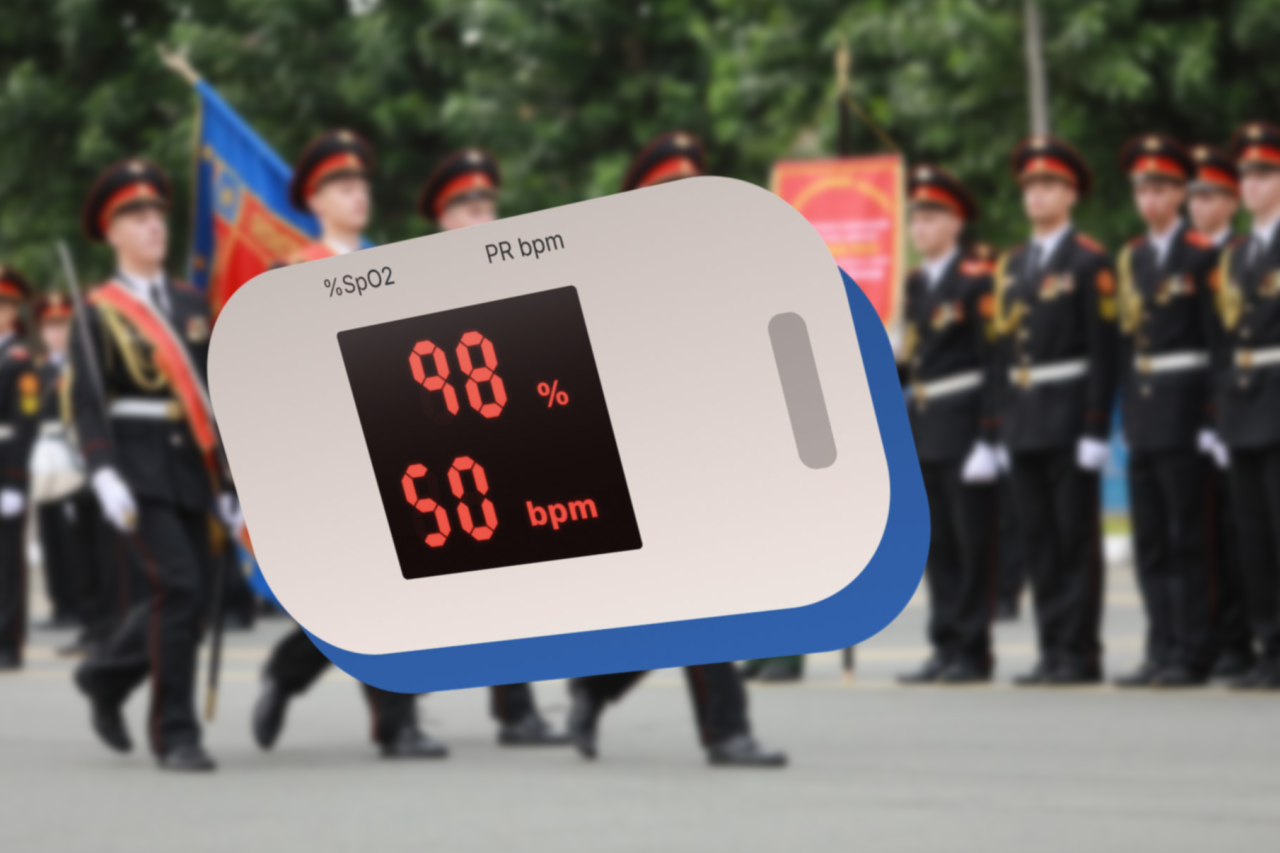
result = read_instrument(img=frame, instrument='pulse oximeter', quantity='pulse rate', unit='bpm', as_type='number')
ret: 50 bpm
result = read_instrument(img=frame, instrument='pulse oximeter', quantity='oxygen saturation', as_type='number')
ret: 98 %
